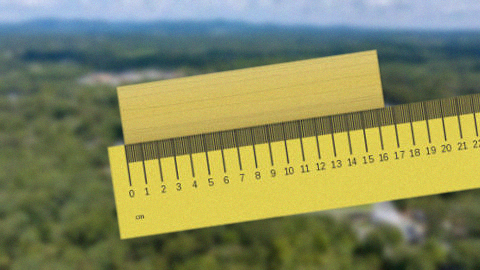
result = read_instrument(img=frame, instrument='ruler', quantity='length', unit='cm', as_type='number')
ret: 16.5 cm
